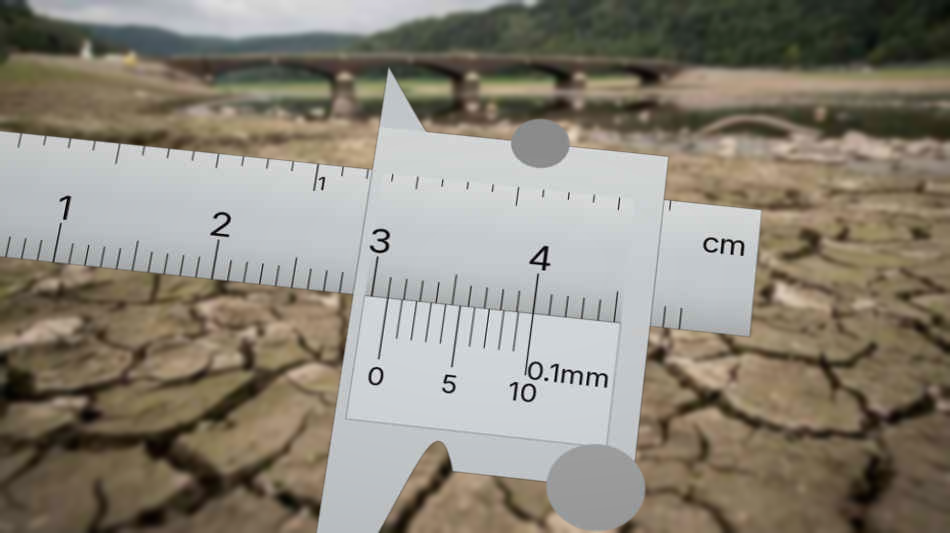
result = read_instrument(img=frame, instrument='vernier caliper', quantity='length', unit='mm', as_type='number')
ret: 31.0 mm
